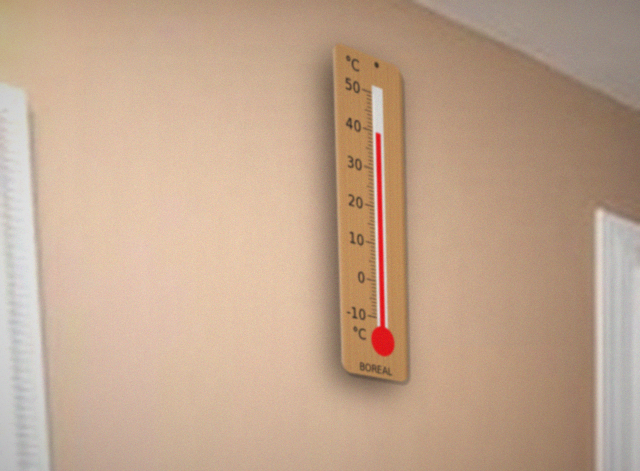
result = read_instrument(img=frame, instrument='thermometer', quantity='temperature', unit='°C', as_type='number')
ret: 40 °C
